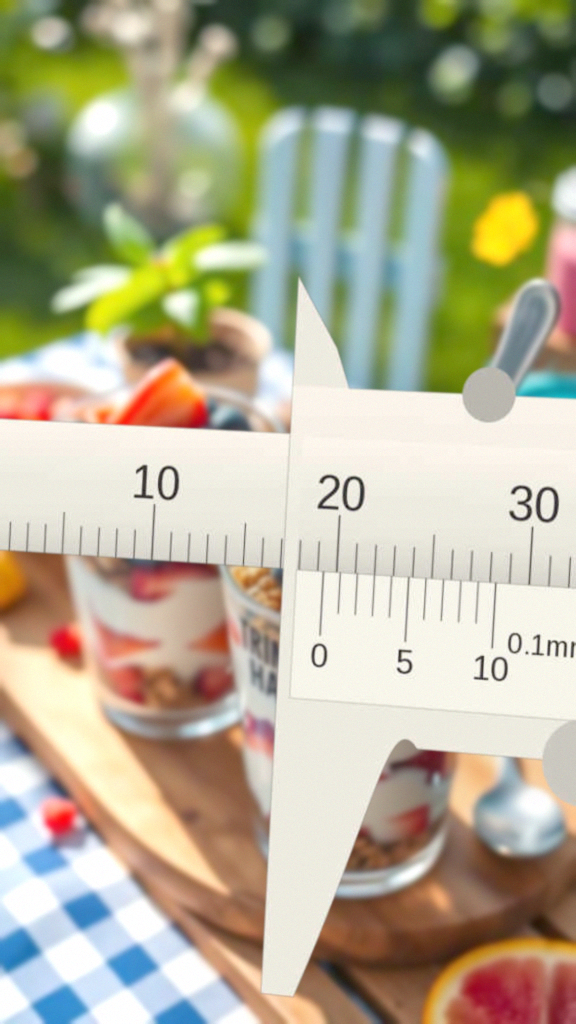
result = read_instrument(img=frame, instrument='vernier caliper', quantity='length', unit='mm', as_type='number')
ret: 19.3 mm
